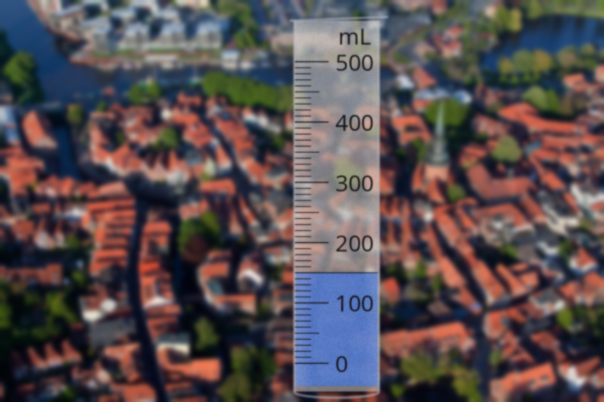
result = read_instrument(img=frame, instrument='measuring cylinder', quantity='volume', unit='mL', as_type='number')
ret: 150 mL
